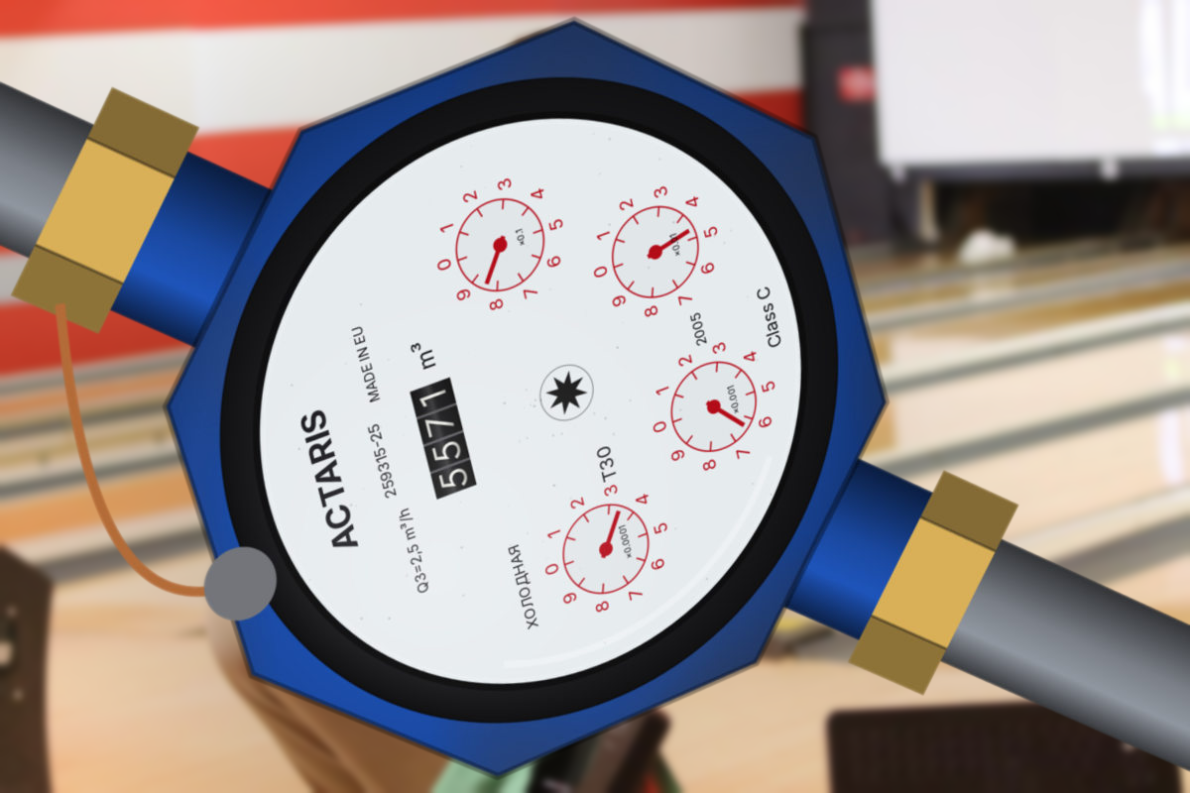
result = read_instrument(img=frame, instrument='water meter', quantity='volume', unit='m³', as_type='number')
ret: 5571.8463 m³
